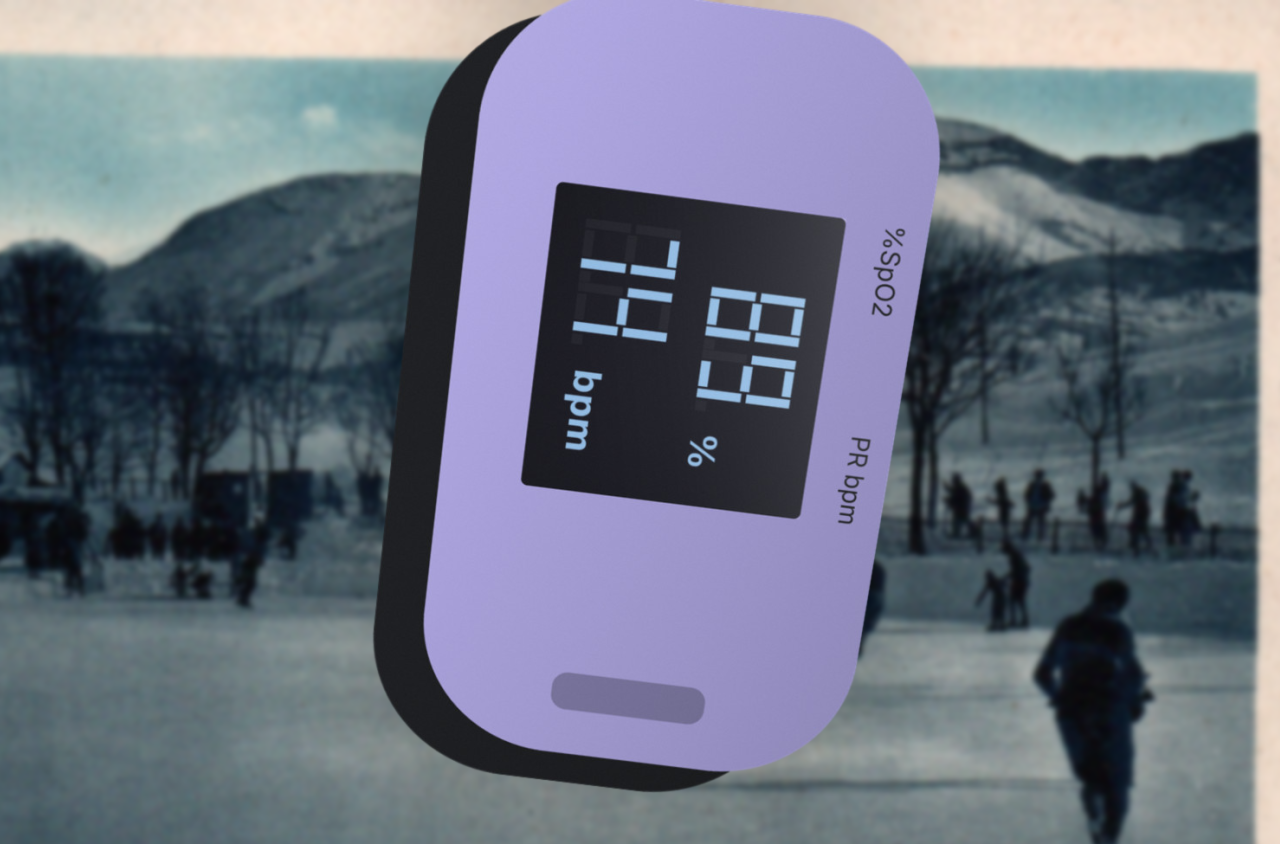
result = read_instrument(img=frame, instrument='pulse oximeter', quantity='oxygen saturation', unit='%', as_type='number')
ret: 89 %
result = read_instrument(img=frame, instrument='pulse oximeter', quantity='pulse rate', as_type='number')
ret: 74 bpm
